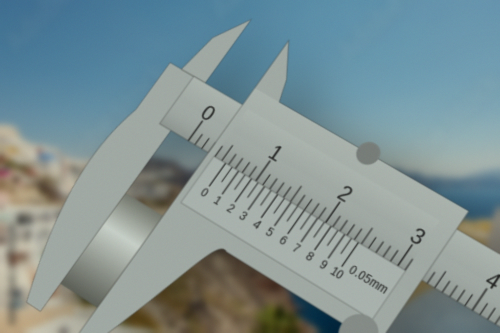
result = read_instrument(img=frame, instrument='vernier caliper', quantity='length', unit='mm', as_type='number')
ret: 5.6 mm
